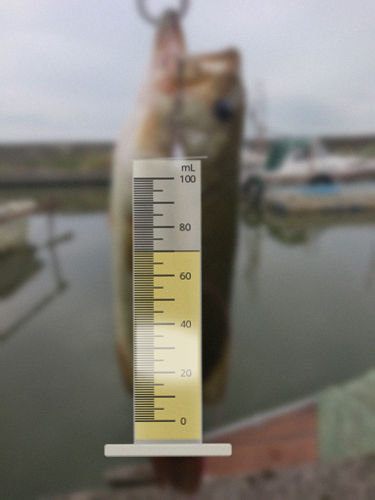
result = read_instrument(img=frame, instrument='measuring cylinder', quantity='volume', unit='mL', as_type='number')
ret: 70 mL
